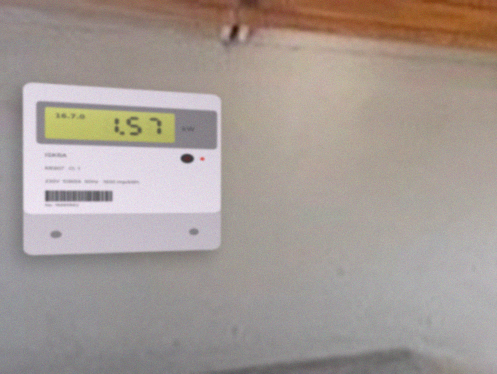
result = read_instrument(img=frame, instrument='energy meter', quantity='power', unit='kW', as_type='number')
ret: 1.57 kW
